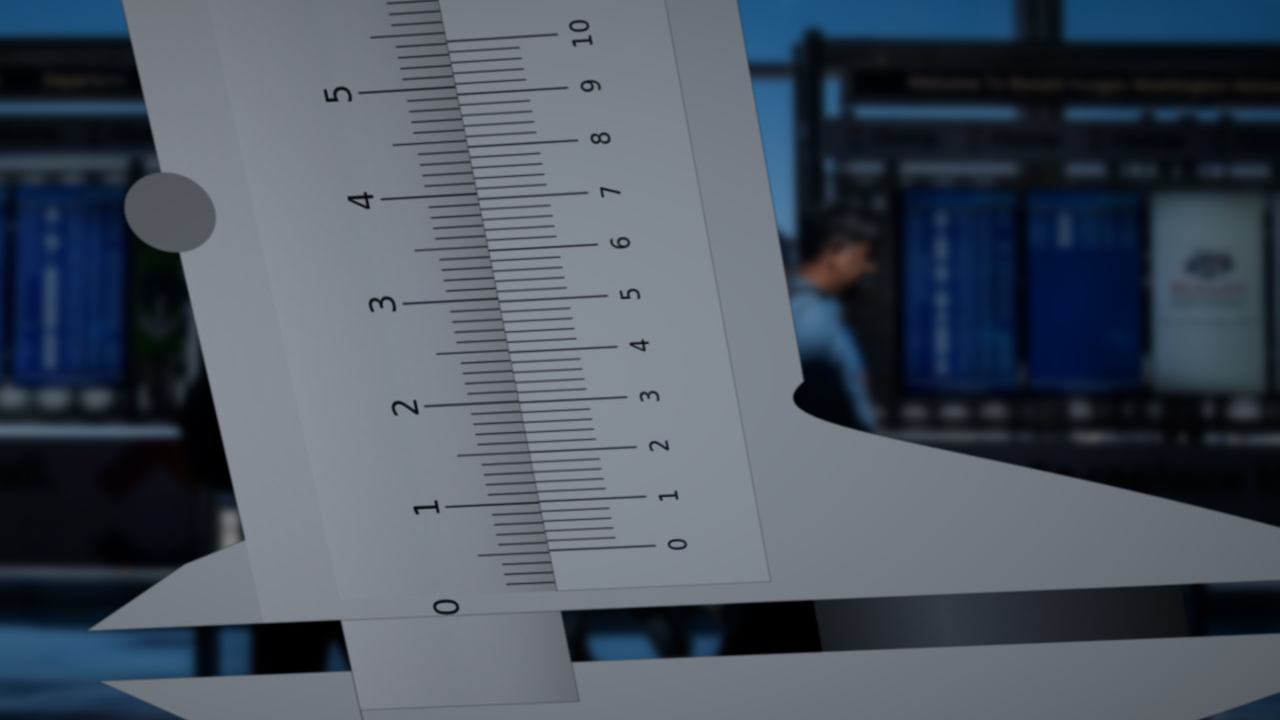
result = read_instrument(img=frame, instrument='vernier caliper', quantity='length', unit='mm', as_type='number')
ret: 5.2 mm
